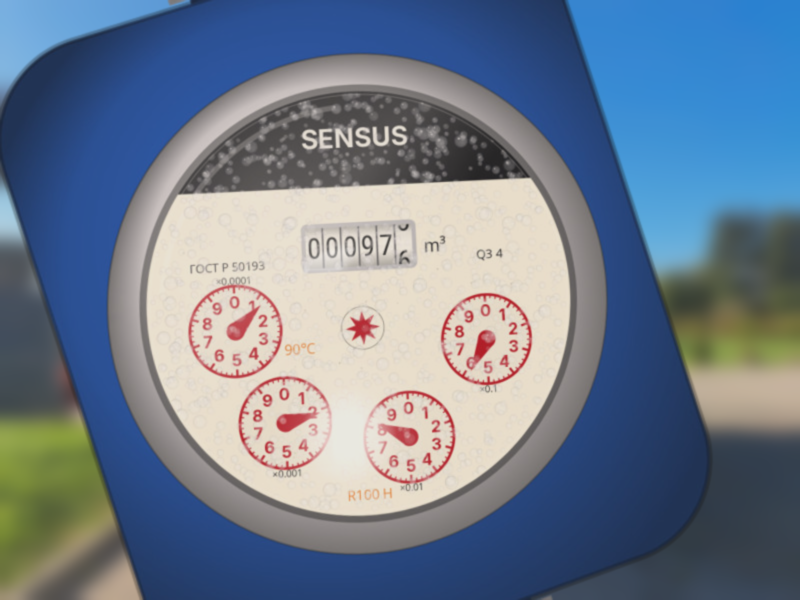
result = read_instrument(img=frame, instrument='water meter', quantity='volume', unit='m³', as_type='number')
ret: 975.5821 m³
